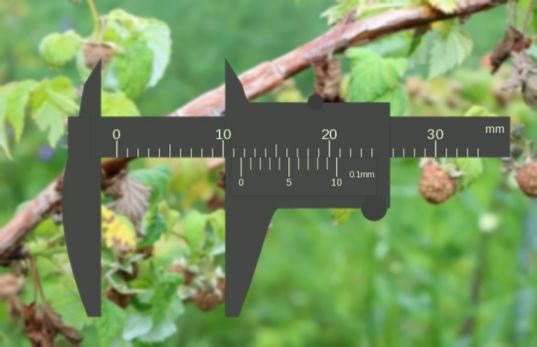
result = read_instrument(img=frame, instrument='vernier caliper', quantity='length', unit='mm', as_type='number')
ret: 11.7 mm
